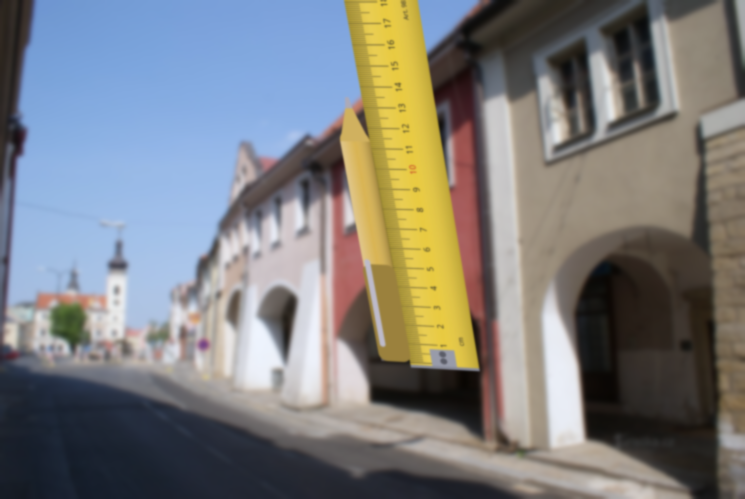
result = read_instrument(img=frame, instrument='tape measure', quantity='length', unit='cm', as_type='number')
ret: 13.5 cm
